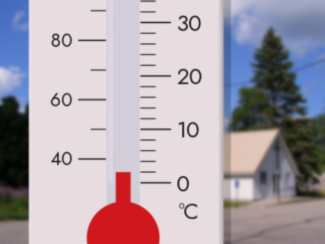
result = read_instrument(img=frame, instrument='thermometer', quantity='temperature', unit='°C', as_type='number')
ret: 2 °C
